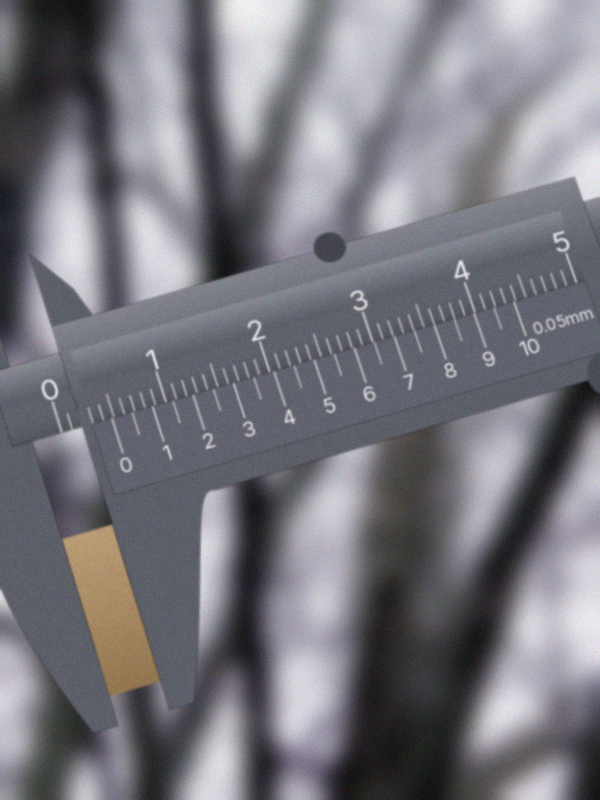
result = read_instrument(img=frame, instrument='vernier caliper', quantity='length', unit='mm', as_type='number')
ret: 4.8 mm
